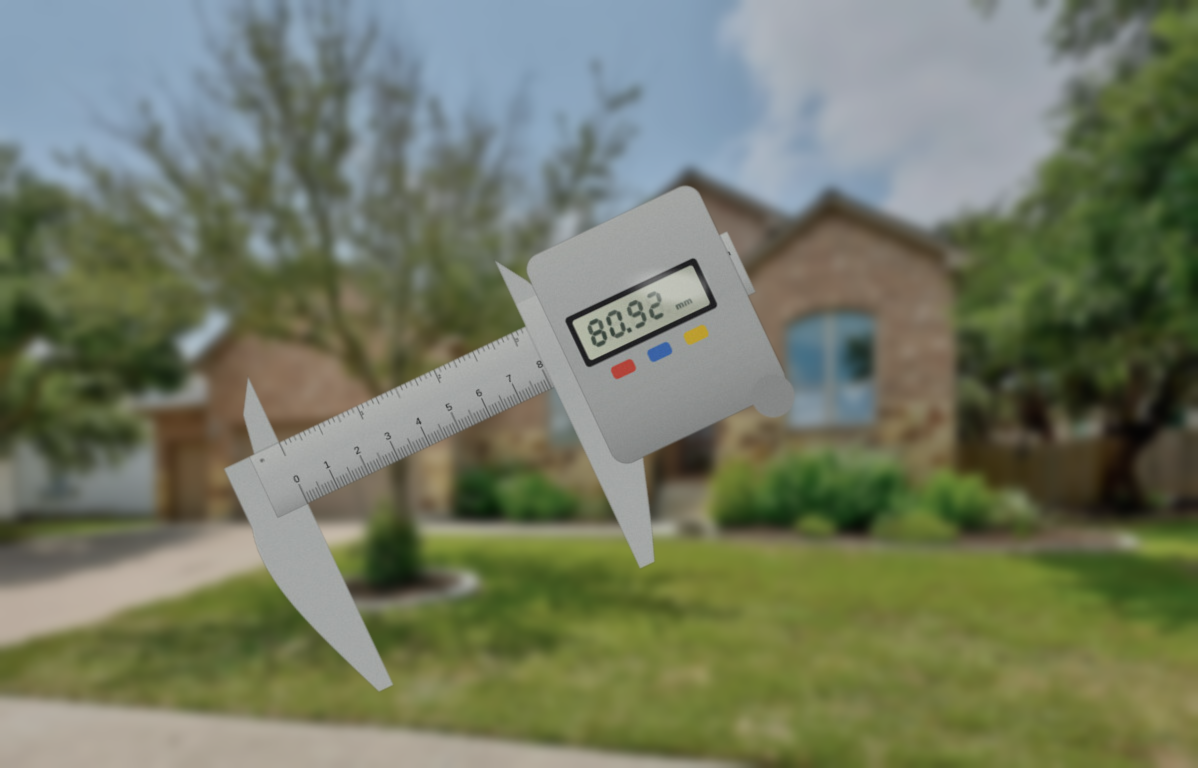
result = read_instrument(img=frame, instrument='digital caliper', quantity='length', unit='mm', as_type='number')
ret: 80.92 mm
